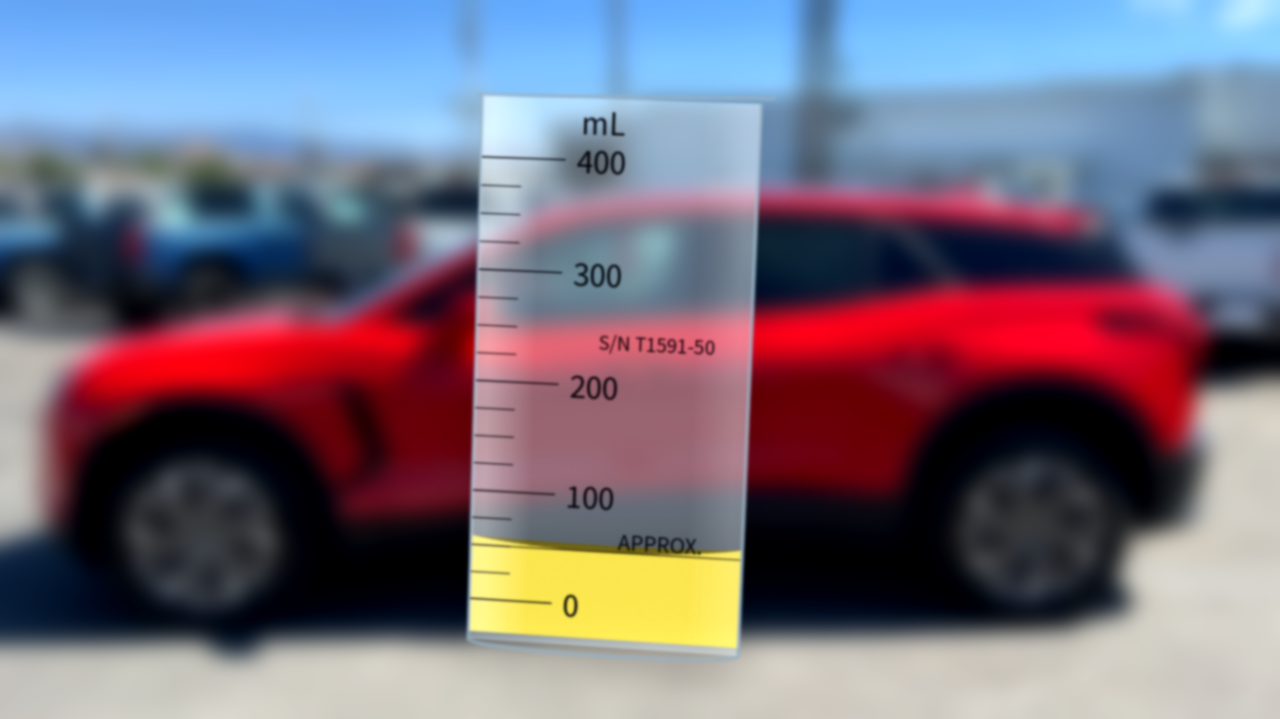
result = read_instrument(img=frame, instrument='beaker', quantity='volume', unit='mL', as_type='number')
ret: 50 mL
